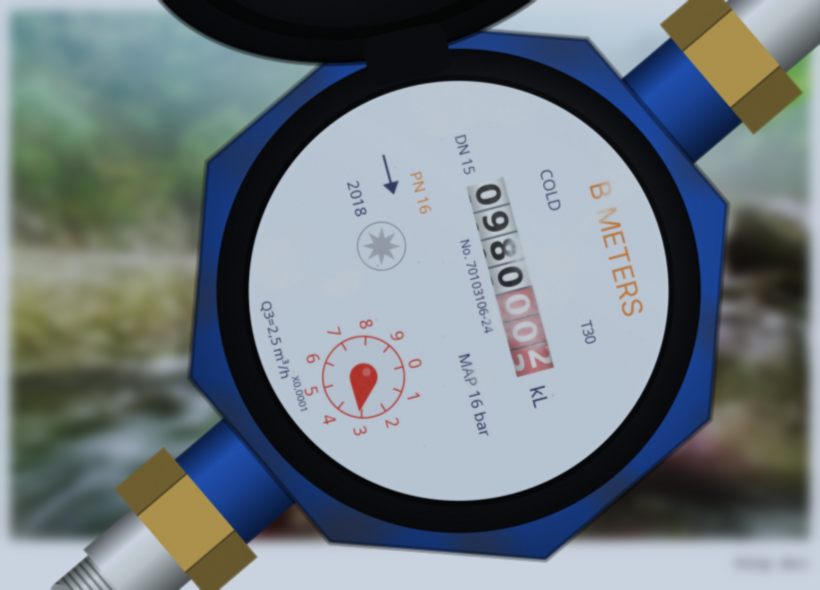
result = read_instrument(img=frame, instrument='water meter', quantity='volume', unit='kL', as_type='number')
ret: 980.0023 kL
